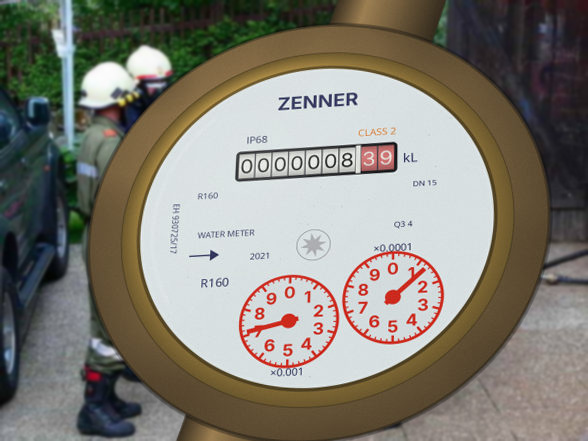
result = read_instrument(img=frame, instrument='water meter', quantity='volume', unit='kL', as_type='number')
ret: 8.3971 kL
